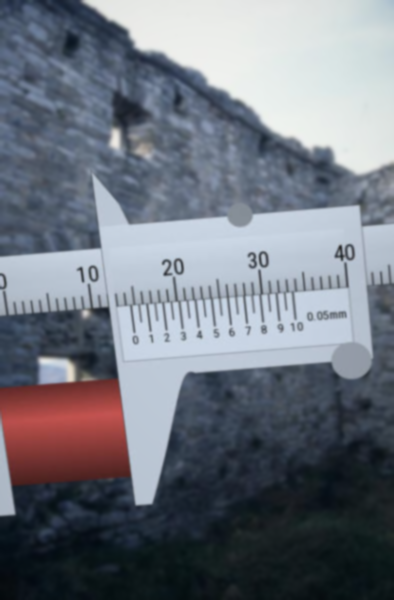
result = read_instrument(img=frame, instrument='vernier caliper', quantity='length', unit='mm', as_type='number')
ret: 14.6 mm
